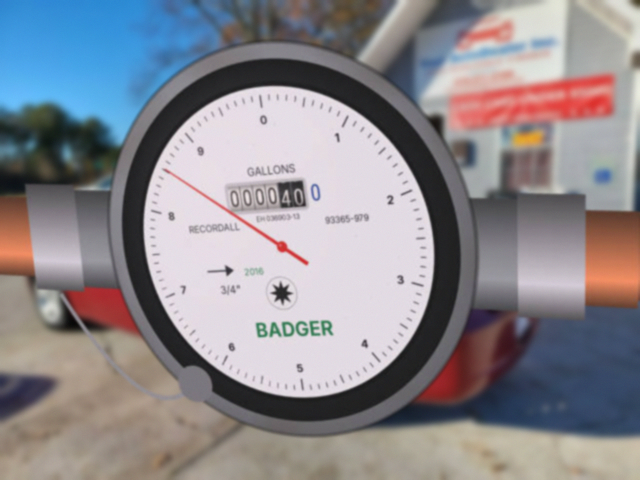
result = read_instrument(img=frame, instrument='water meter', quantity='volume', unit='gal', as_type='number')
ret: 398.5 gal
